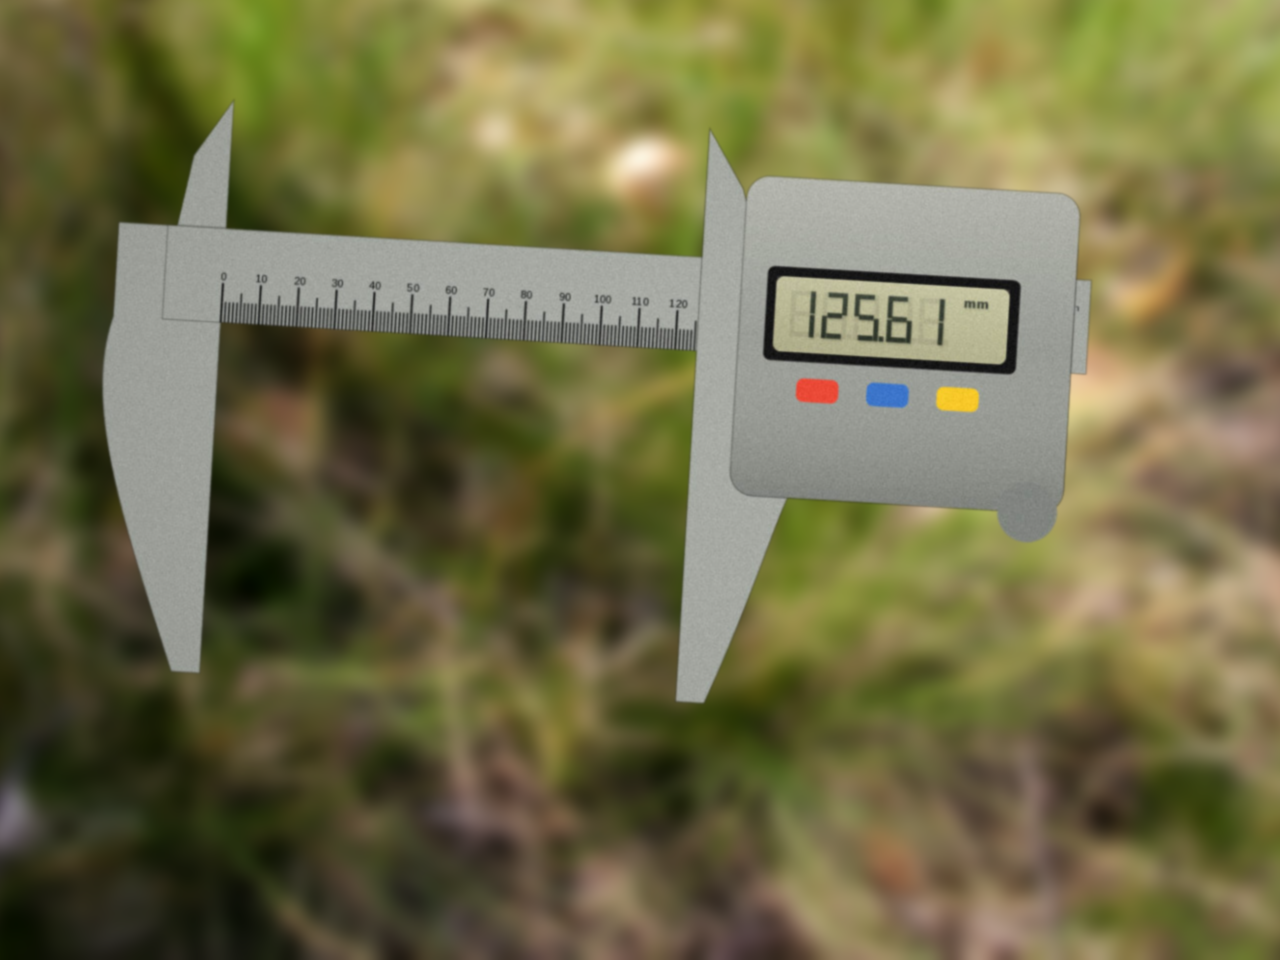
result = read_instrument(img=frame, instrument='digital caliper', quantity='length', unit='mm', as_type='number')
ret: 125.61 mm
